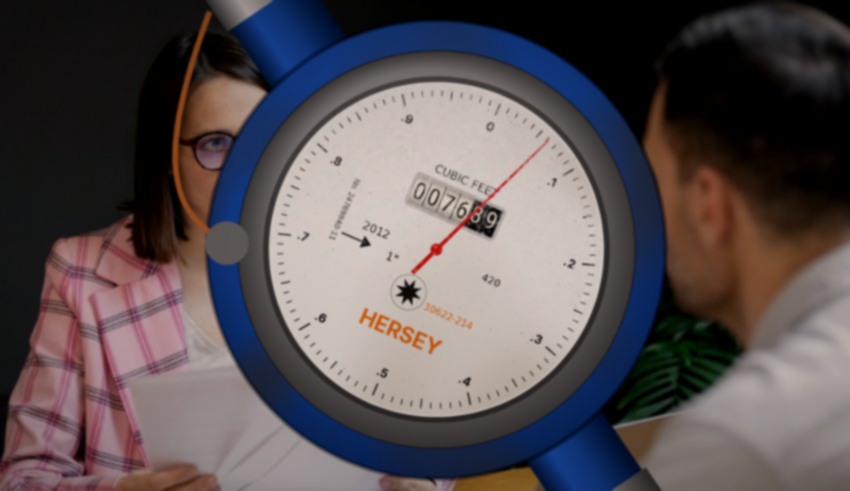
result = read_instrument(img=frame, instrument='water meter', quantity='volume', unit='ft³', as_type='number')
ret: 7689.06 ft³
